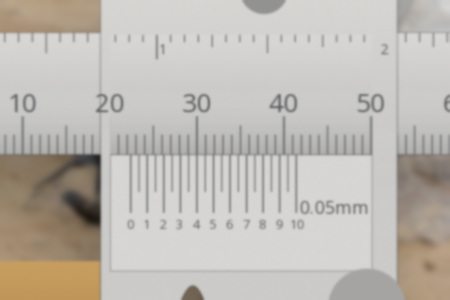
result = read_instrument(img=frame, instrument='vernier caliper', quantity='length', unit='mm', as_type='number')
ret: 22.4 mm
